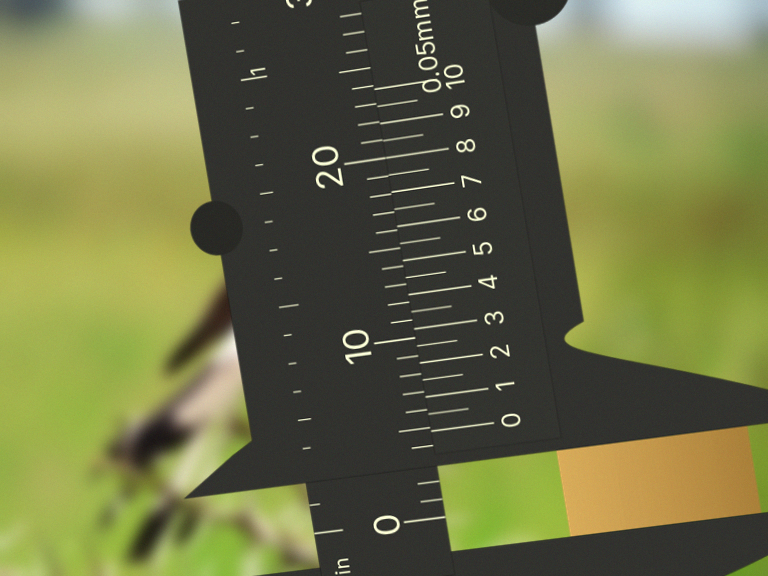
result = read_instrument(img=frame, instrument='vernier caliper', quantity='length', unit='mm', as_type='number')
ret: 4.8 mm
